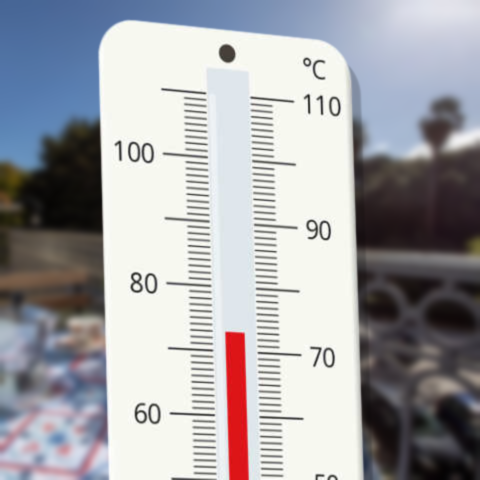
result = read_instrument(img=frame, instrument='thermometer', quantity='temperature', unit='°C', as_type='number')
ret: 73 °C
